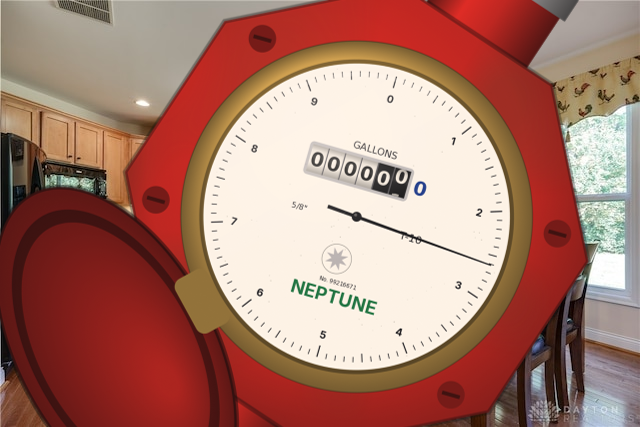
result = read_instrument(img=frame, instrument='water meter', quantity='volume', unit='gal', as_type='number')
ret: 2.6 gal
